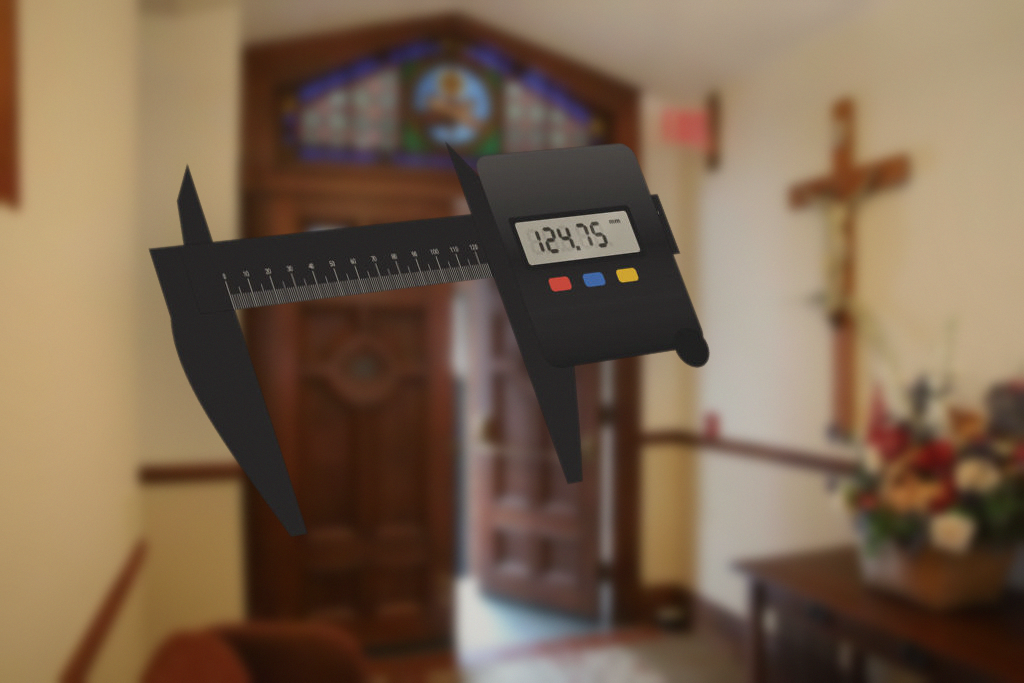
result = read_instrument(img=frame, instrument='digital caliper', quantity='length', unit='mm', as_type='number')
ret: 124.75 mm
